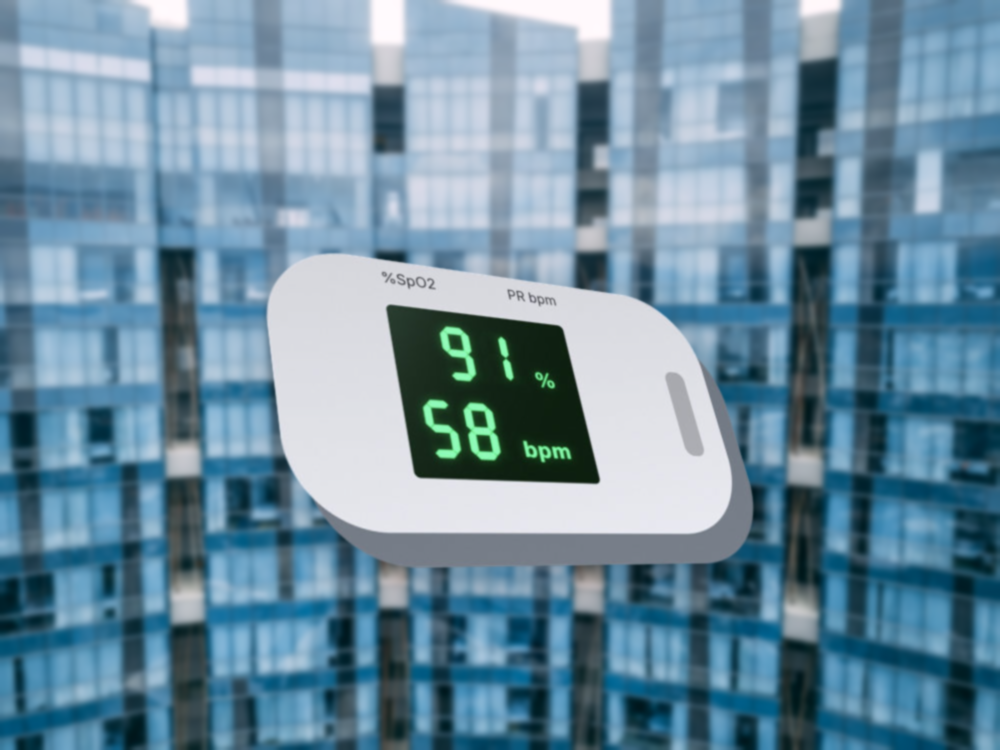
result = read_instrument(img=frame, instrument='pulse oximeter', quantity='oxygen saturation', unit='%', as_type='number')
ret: 91 %
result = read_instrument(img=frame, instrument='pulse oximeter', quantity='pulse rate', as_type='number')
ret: 58 bpm
